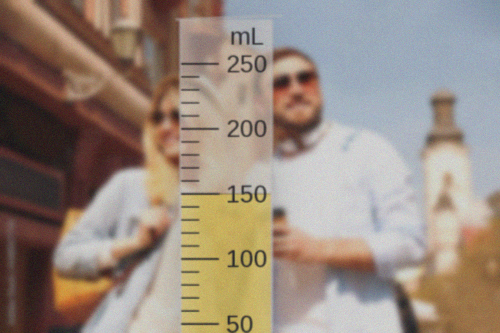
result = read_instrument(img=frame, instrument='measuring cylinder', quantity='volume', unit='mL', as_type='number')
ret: 150 mL
